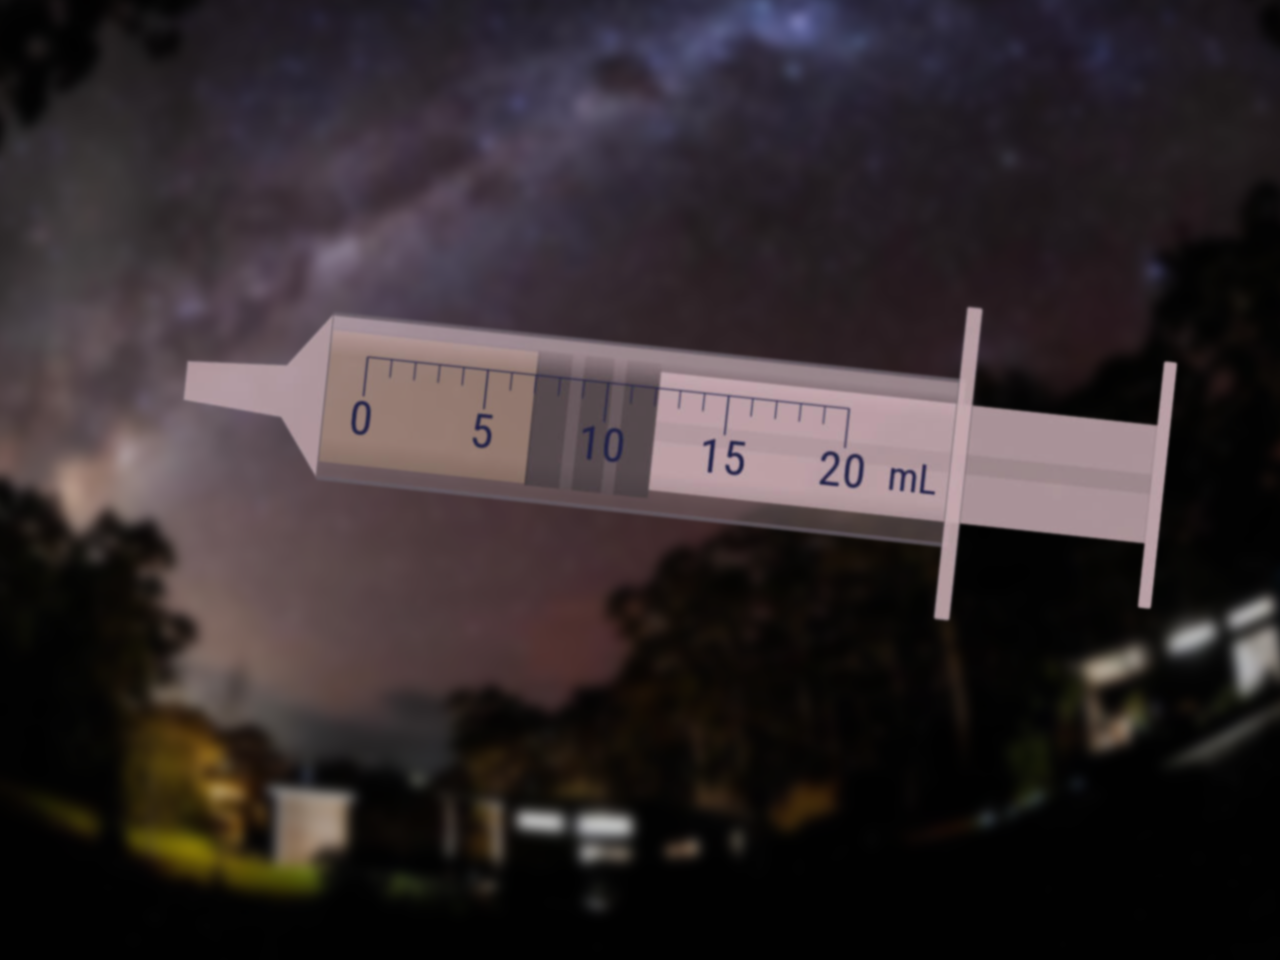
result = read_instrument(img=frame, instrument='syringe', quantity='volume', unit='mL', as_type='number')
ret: 7 mL
